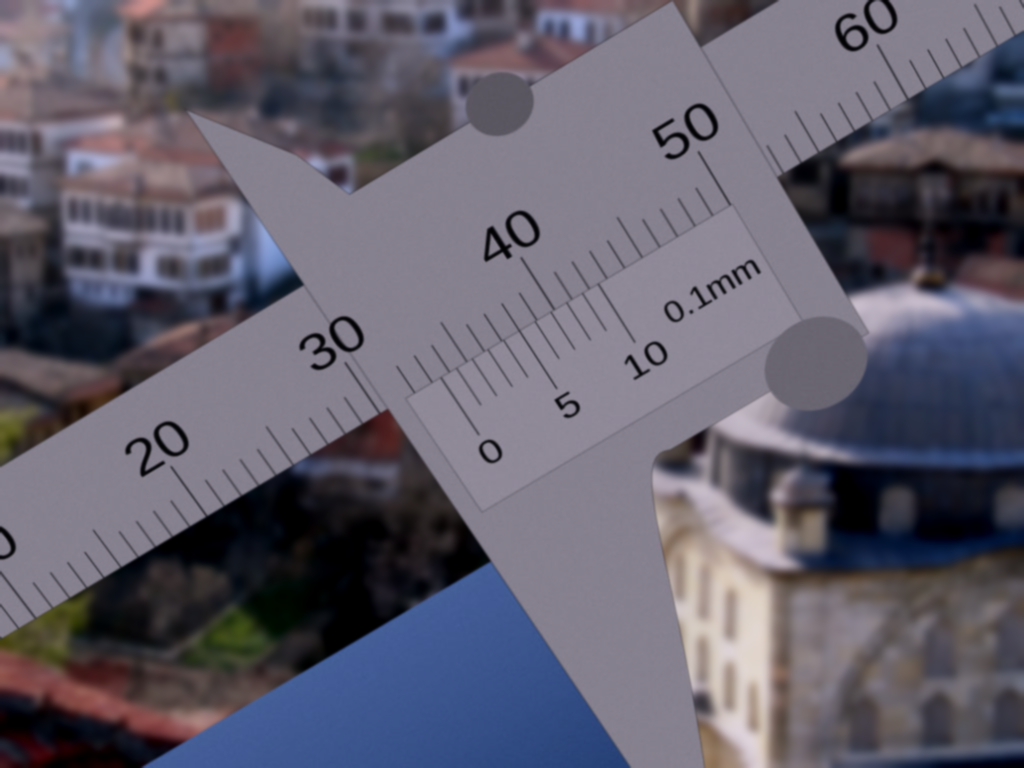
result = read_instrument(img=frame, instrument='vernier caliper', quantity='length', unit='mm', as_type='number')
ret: 33.5 mm
